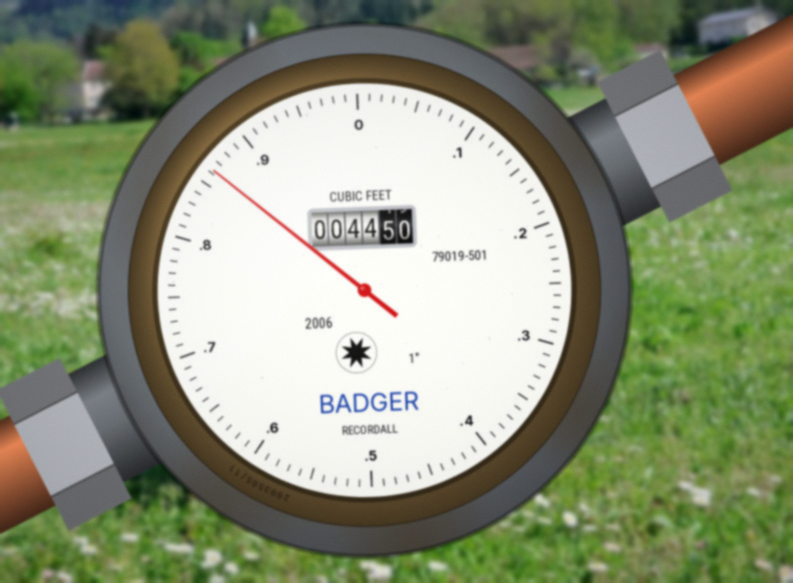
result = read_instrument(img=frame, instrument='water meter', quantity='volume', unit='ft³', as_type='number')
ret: 4449.86 ft³
